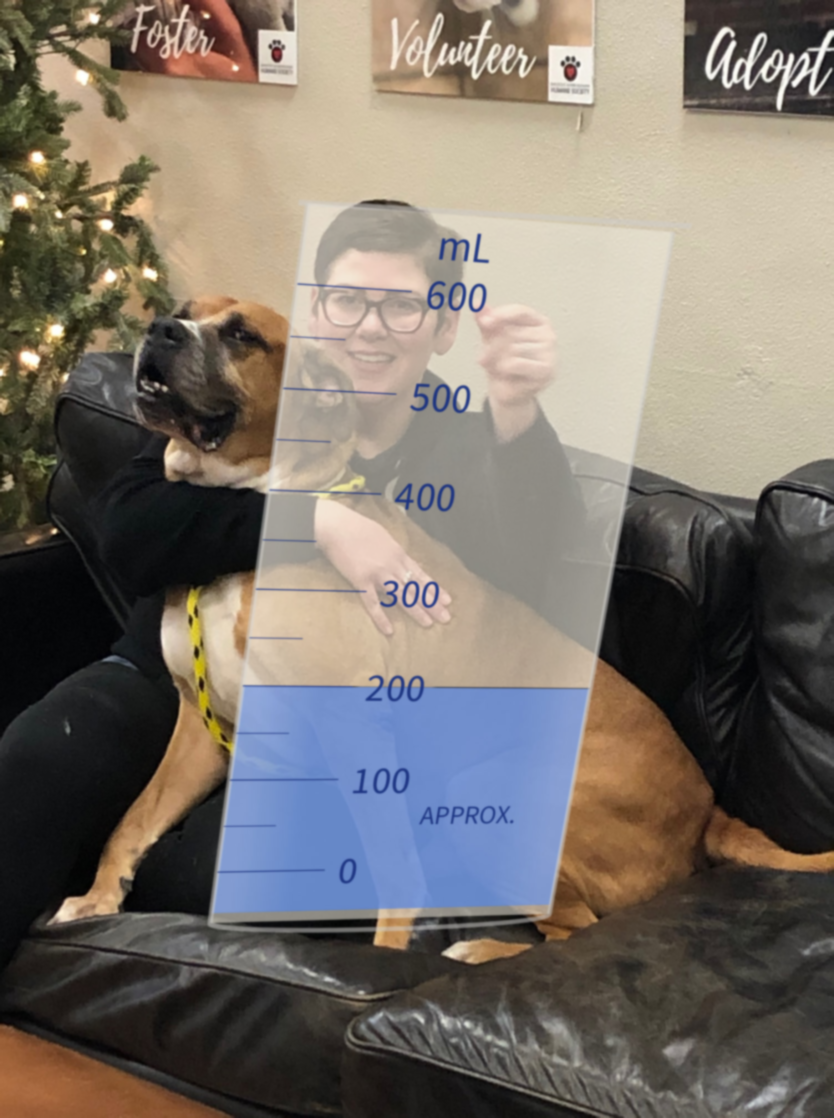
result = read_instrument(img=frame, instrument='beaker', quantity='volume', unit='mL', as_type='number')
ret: 200 mL
